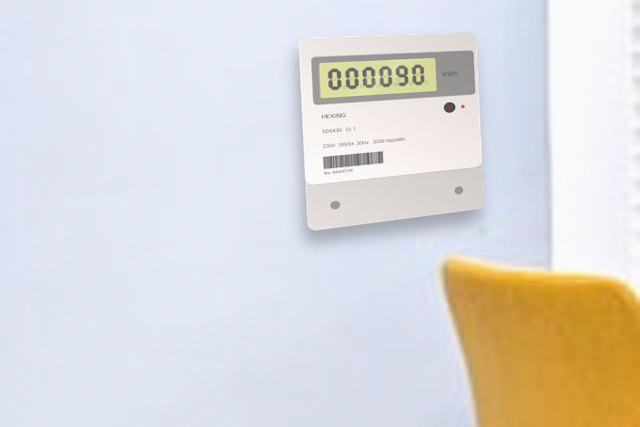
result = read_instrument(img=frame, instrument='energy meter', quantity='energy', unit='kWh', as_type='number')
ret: 90 kWh
